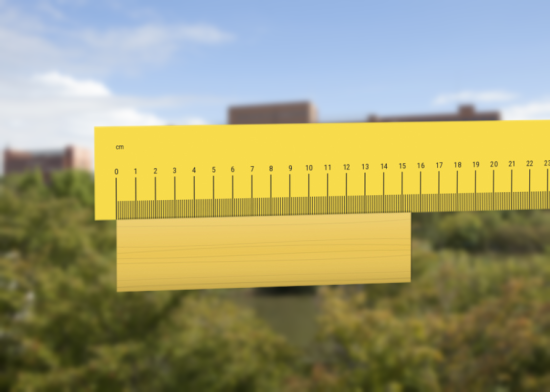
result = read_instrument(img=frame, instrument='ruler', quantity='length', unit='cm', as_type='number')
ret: 15.5 cm
